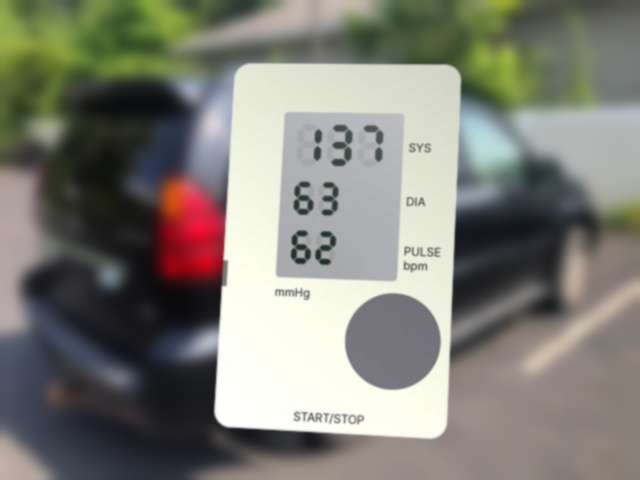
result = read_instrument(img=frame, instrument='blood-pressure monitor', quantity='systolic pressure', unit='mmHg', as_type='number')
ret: 137 mmHg
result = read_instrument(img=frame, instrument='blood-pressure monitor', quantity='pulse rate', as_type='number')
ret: 62 bpm
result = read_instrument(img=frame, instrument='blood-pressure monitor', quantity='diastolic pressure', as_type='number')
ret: 63 mmHg
